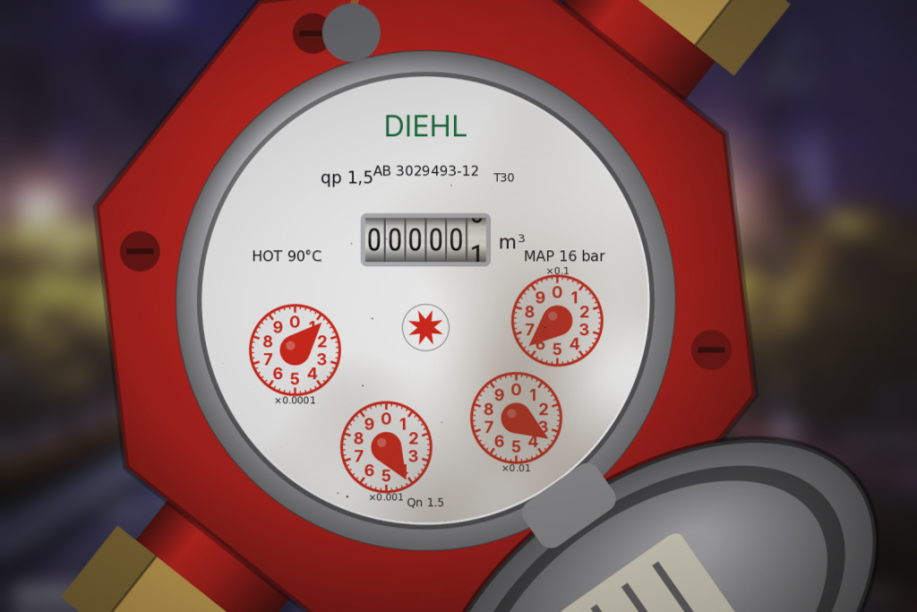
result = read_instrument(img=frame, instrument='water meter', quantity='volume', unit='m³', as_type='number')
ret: 0.6341 m³
